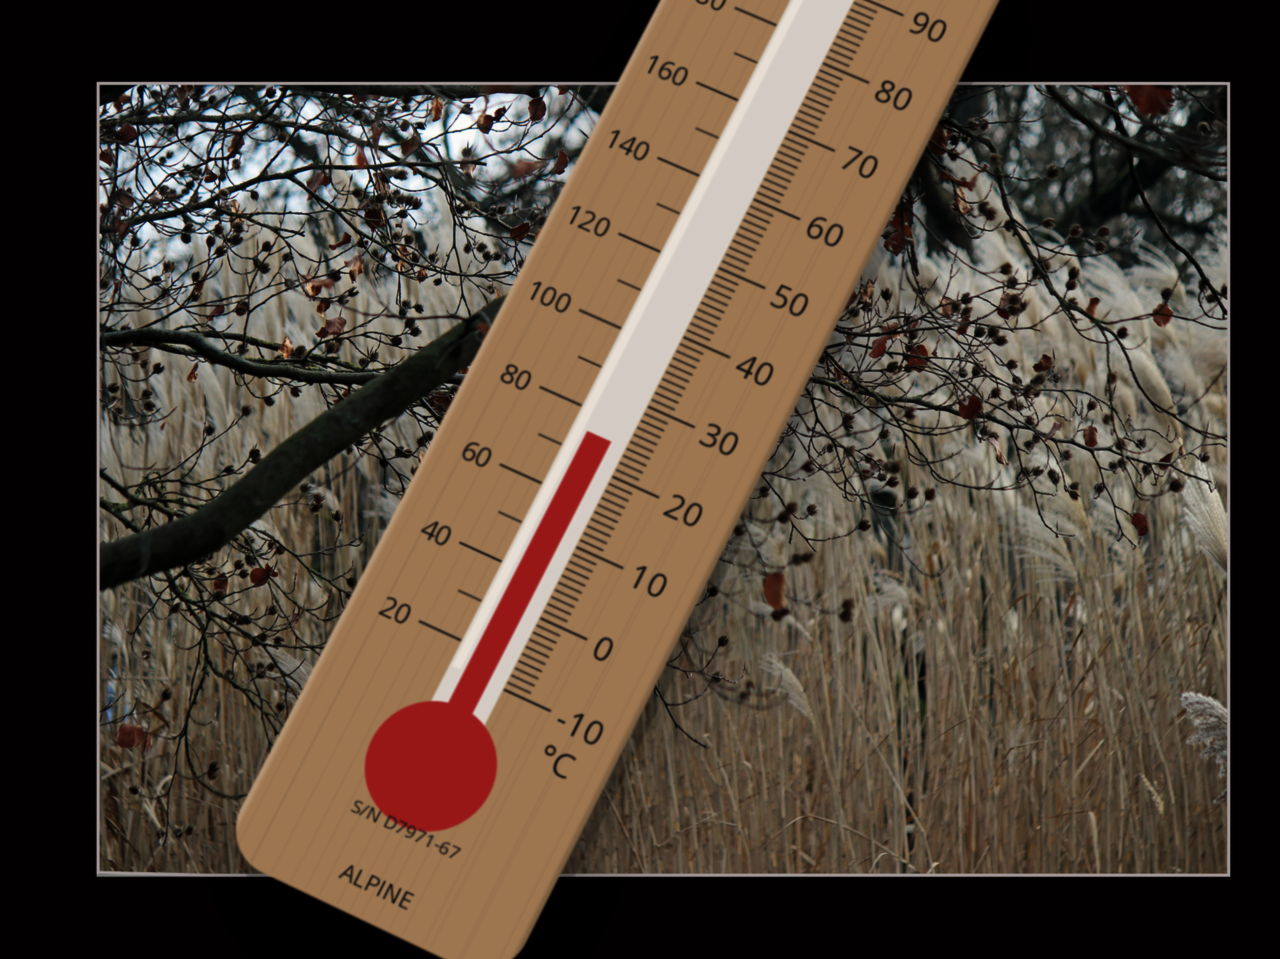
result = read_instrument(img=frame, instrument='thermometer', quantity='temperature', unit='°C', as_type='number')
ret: 24 °C
